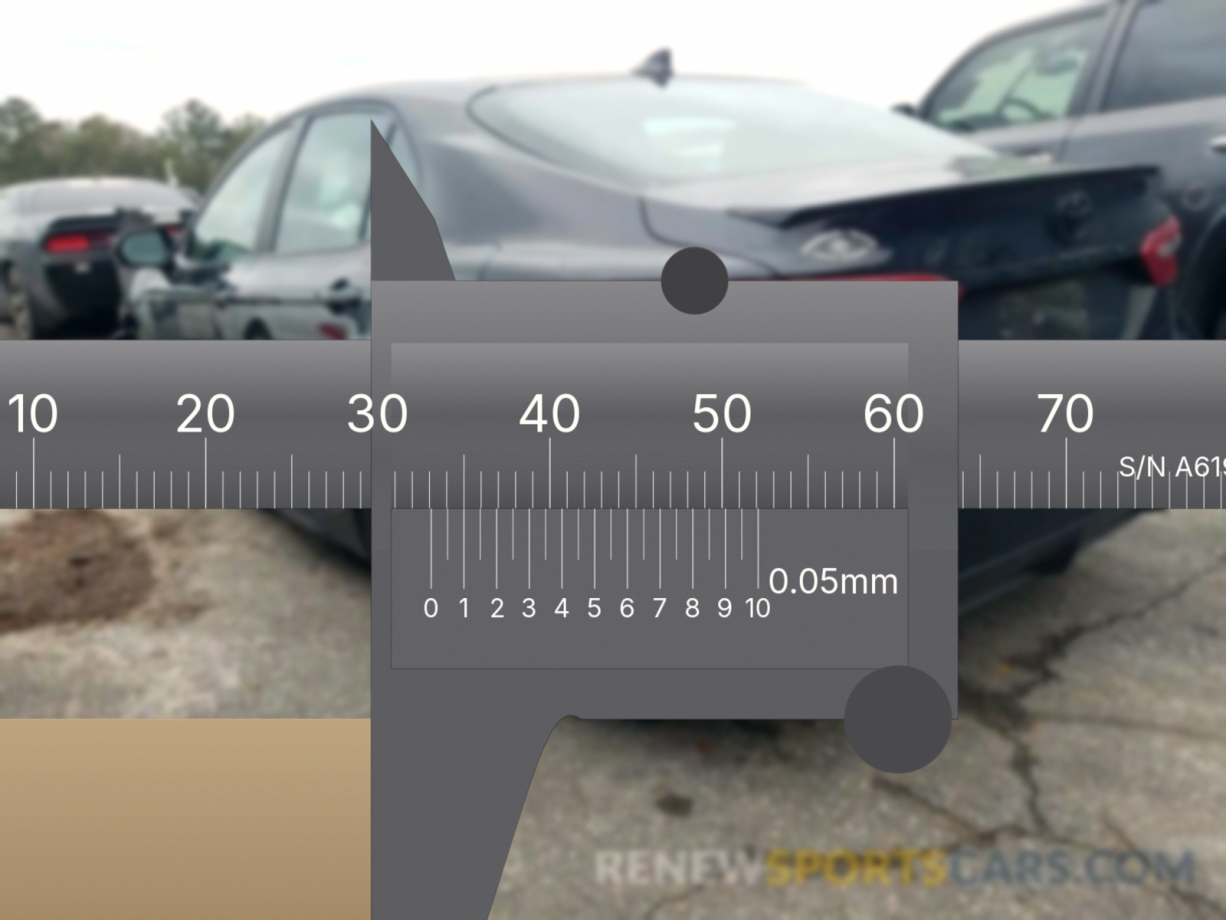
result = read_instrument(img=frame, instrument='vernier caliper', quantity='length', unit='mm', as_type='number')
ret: 33.1 mm
